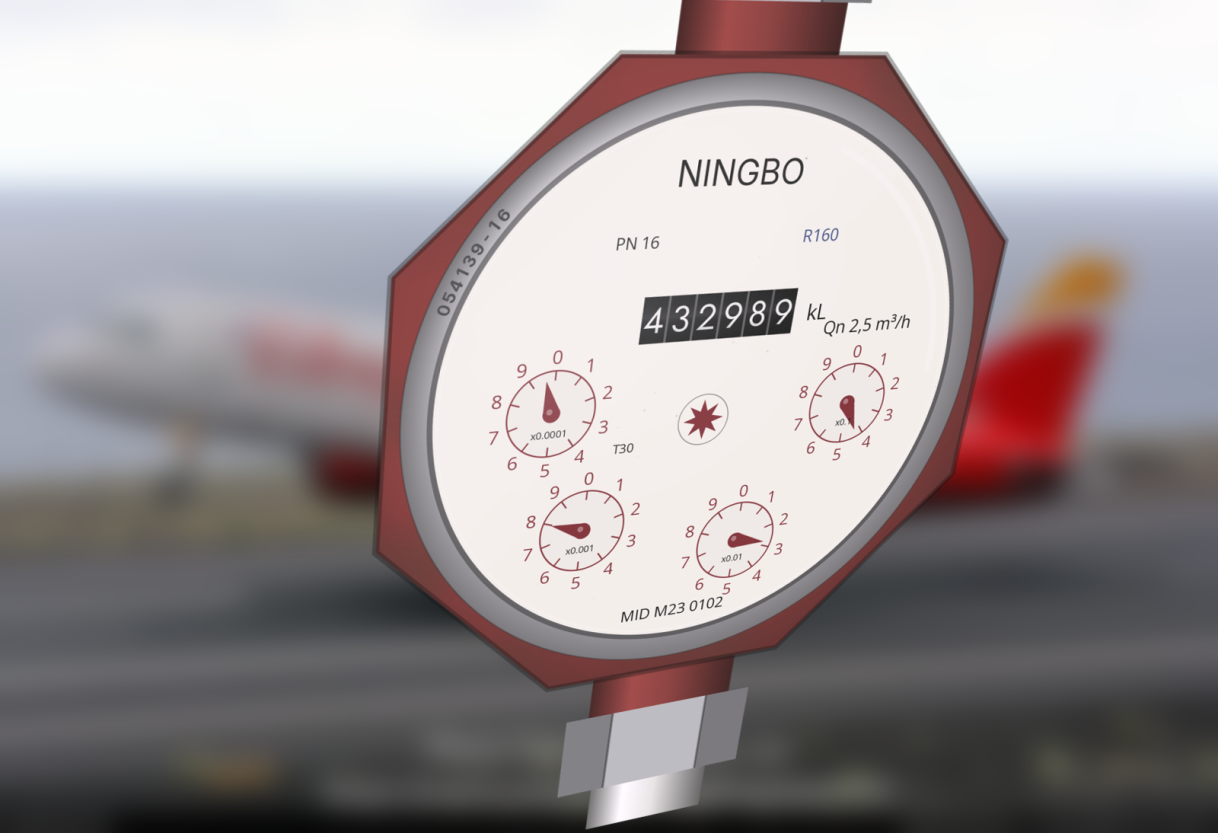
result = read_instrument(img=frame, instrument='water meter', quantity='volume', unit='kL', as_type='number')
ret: 432989.4279 kL
